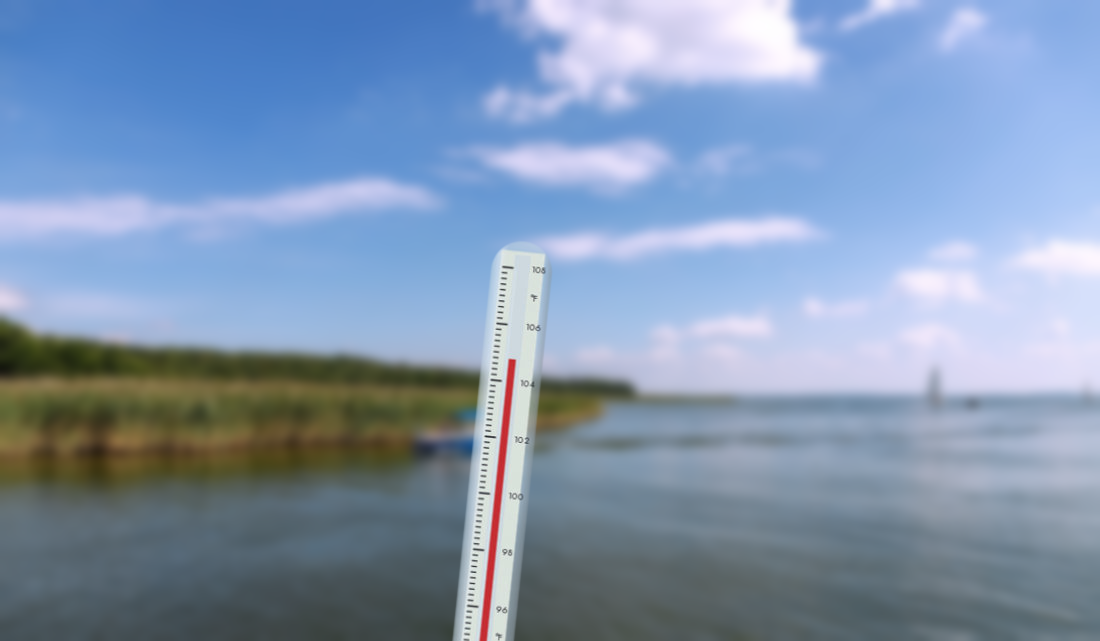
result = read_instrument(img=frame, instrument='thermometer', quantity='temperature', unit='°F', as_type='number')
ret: 104.8 °F
